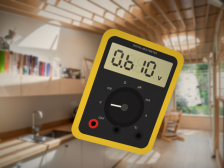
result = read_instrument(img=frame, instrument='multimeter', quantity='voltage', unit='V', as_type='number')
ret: 0.610 V
